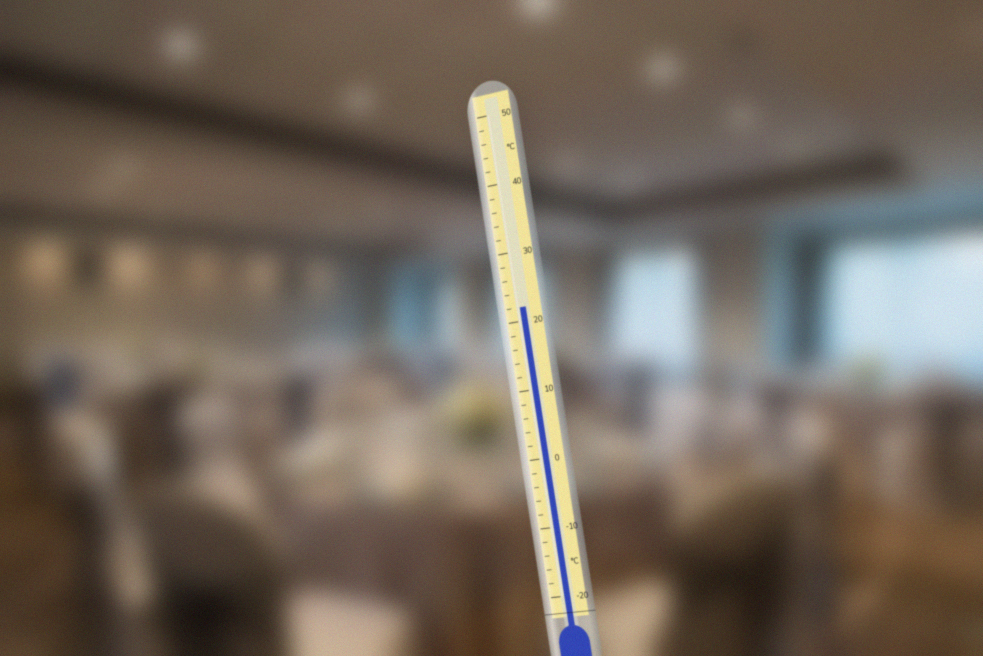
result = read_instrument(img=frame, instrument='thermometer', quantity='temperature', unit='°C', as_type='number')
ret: 22 °C
